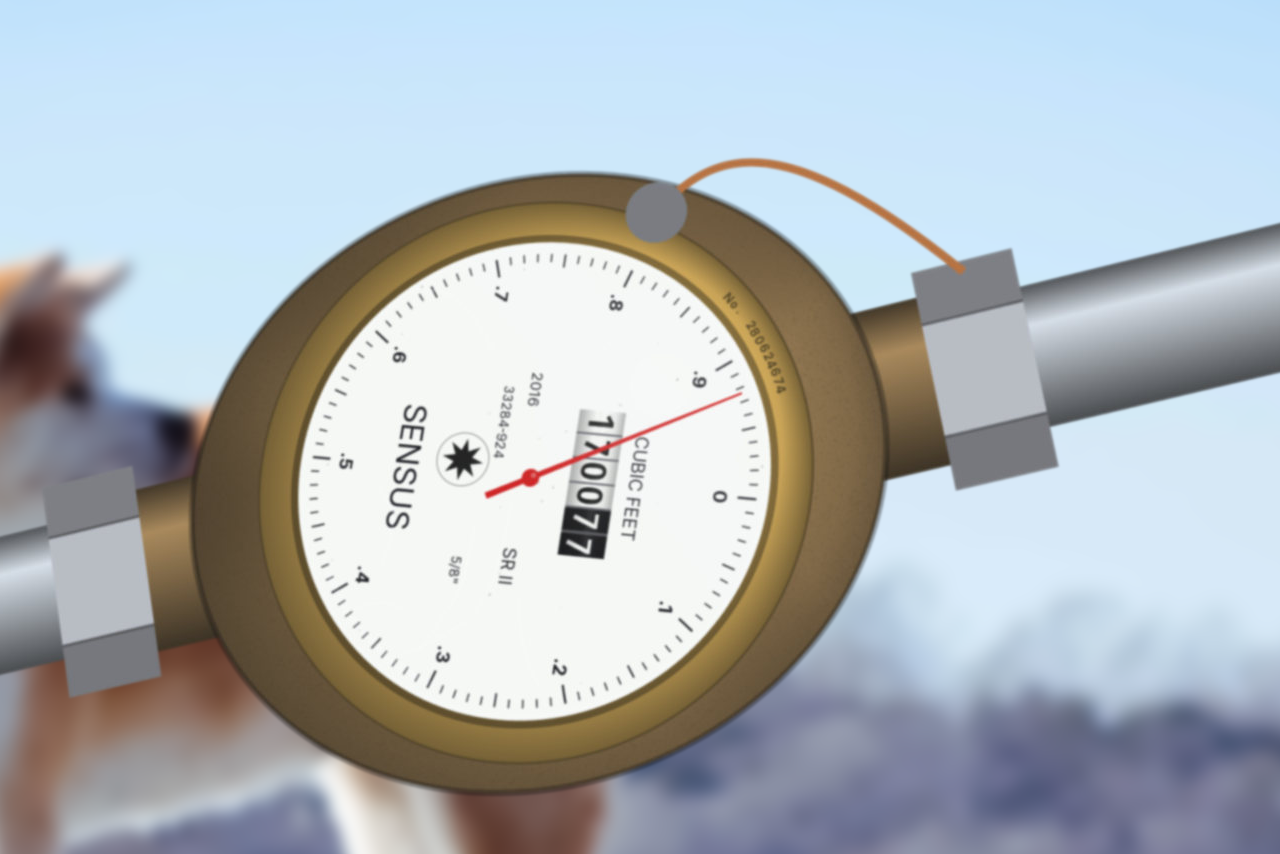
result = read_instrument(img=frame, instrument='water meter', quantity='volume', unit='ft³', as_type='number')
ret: 170076.92 ft³
